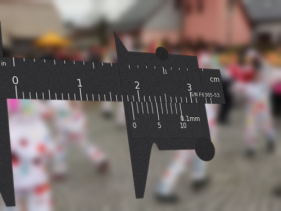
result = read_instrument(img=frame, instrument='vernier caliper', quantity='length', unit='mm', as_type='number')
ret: 18.6 mm
